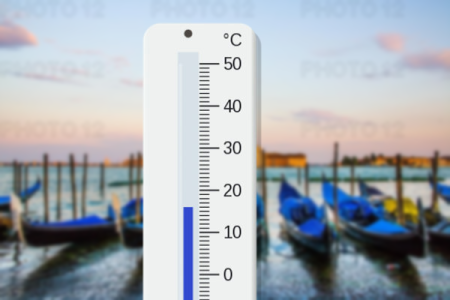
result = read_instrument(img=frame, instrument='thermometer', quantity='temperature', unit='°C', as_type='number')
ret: 16 °C
